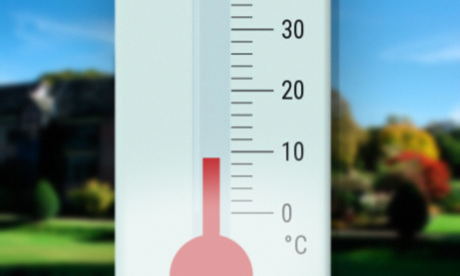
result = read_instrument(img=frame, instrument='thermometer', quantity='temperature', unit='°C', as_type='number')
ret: 9 °C
